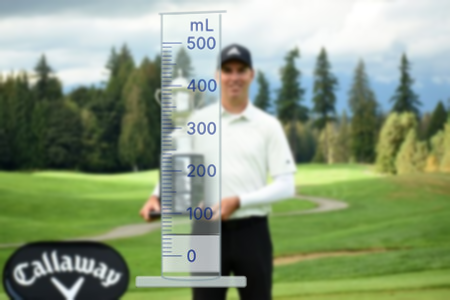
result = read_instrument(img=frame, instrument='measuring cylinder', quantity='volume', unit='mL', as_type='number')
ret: 50 mL
